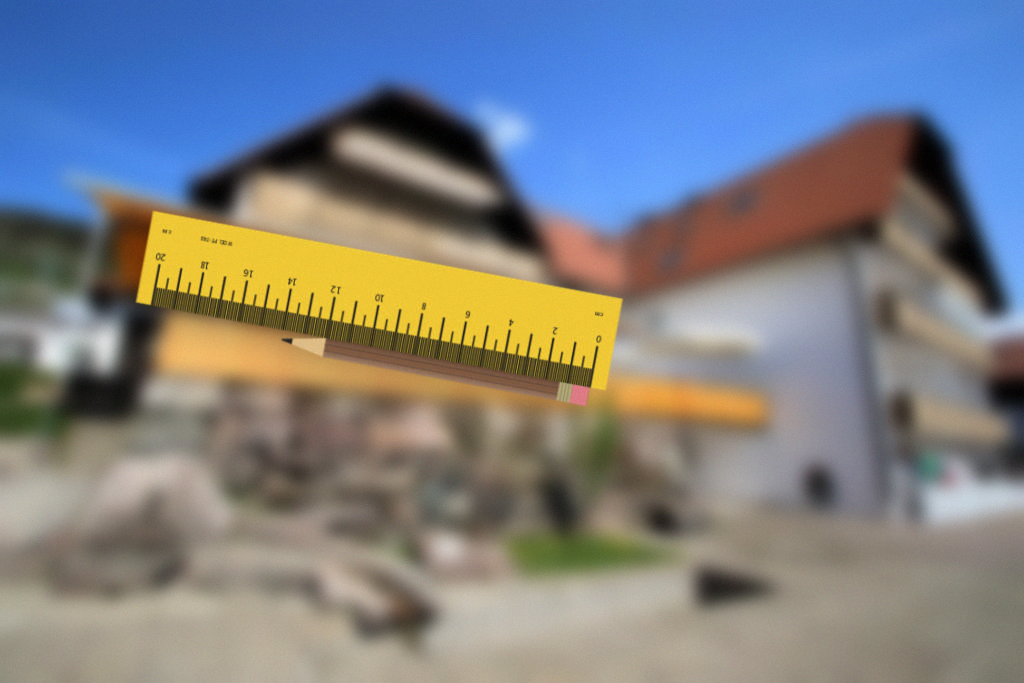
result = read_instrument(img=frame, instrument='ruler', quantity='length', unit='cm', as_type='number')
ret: 14 cm
